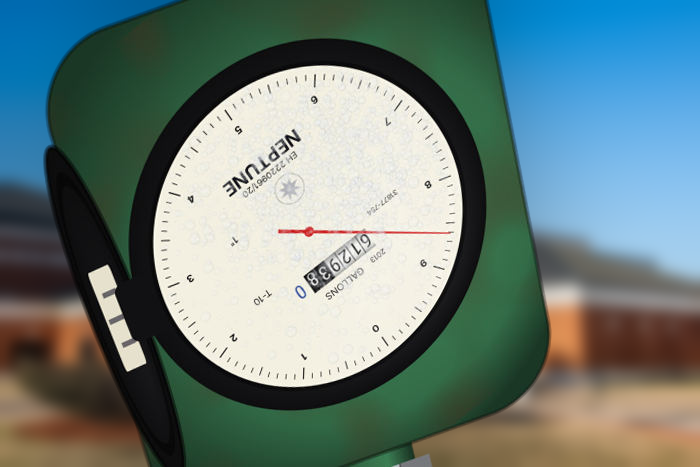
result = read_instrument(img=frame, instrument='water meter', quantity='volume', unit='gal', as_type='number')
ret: 6129378.6 gal
